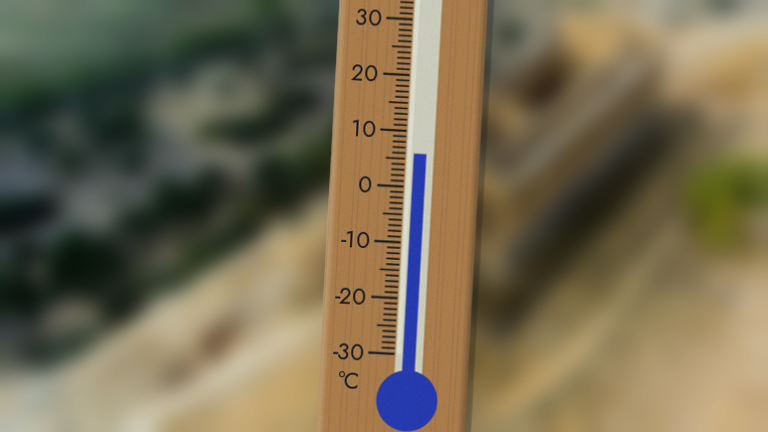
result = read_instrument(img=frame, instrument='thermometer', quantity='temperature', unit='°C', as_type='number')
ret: 6 °C
